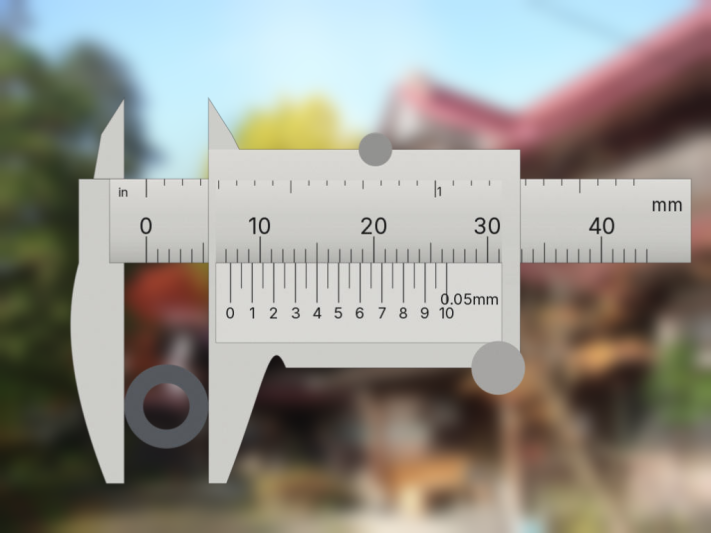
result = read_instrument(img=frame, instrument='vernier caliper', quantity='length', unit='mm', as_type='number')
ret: 7.4 mm
